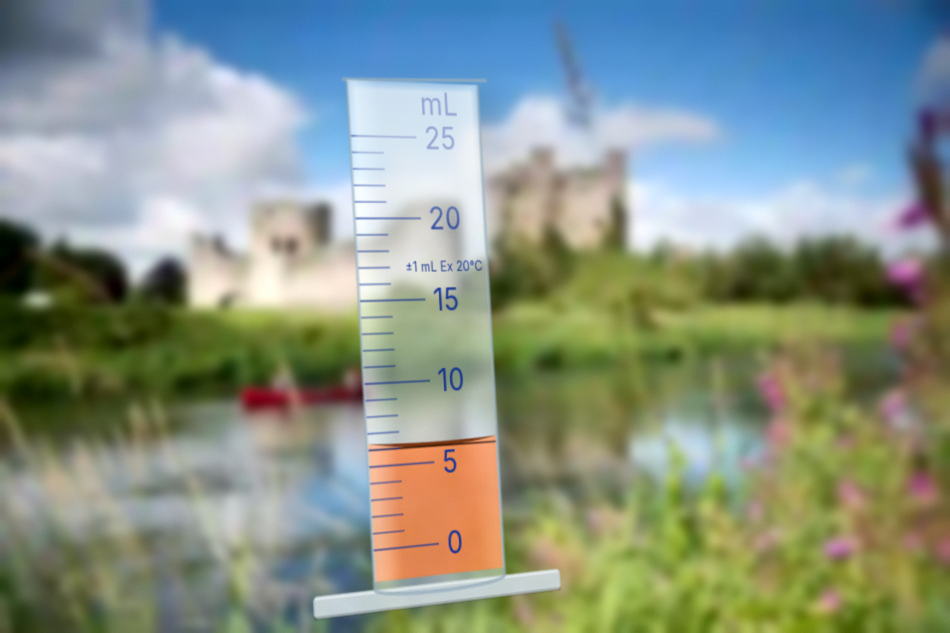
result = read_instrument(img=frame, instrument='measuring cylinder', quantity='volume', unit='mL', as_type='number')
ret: 6 mL
